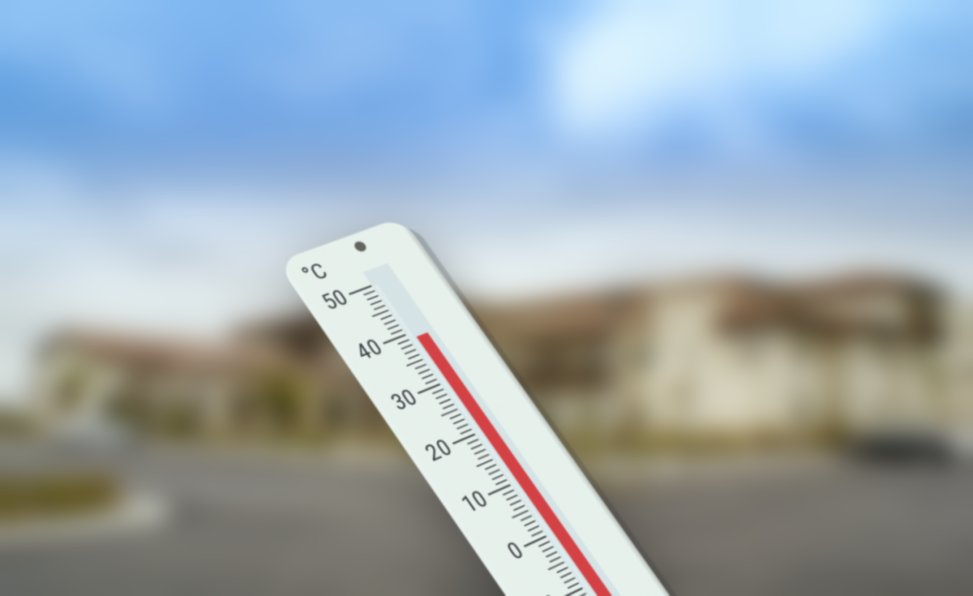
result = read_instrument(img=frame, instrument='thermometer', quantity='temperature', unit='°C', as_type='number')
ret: 39 °C
